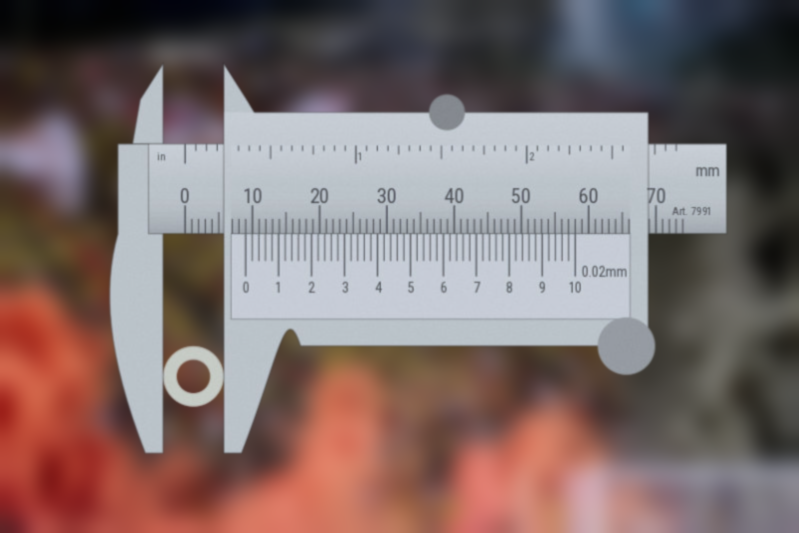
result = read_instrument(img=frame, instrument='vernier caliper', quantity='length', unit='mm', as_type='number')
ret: 9.0 mm
